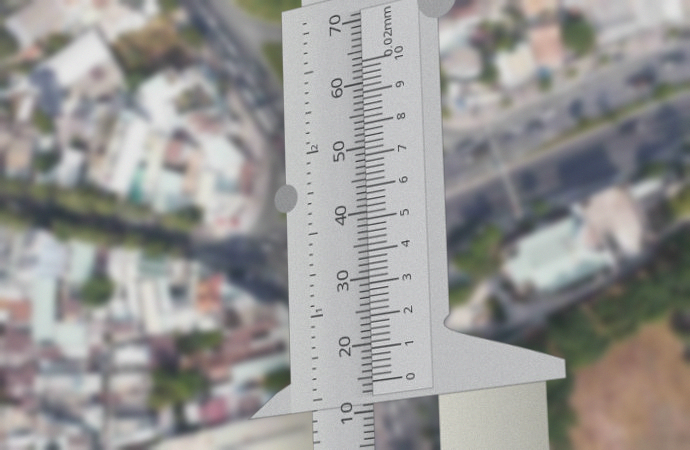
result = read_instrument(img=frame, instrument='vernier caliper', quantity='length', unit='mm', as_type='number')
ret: 14.4 mm
